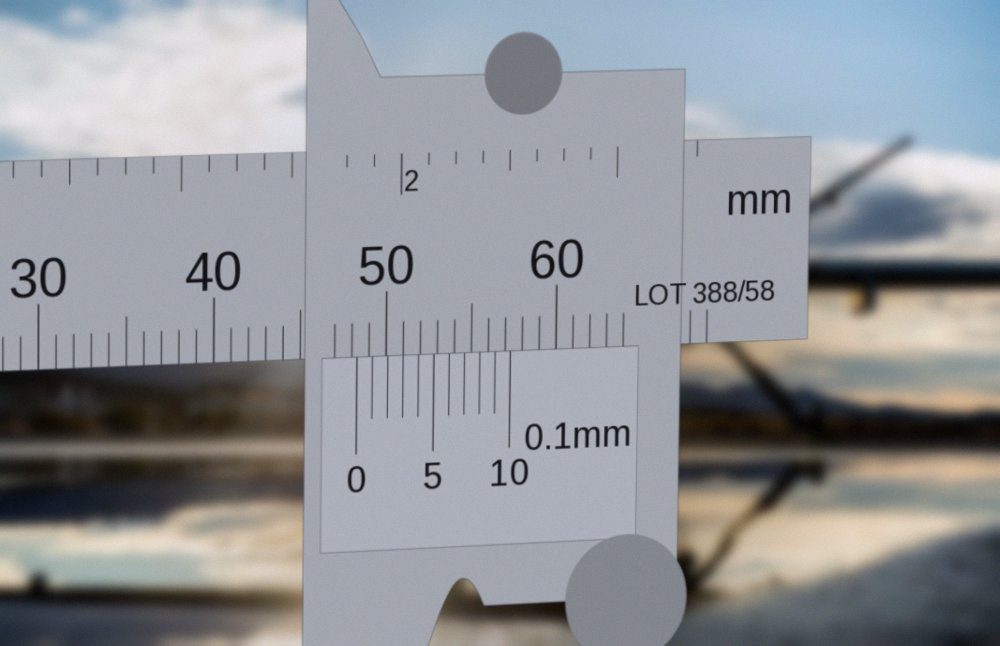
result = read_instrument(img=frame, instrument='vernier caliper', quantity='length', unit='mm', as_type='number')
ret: 48.3 mm
